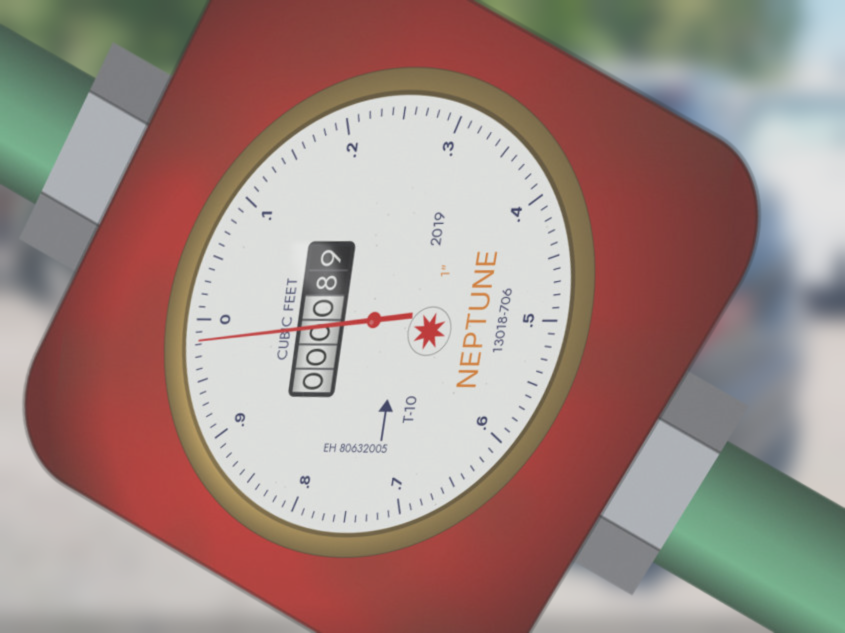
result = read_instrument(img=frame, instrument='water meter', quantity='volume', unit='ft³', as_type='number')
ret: 88.98 ft³
